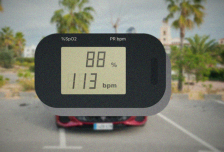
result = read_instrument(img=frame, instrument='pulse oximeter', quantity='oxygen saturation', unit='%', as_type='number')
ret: 88 %
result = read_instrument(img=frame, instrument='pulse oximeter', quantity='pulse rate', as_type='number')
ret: 113 bpm
